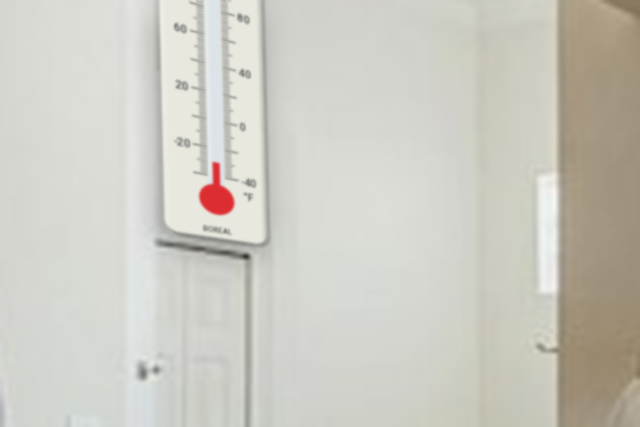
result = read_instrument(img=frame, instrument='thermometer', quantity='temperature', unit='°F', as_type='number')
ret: -30 °F
